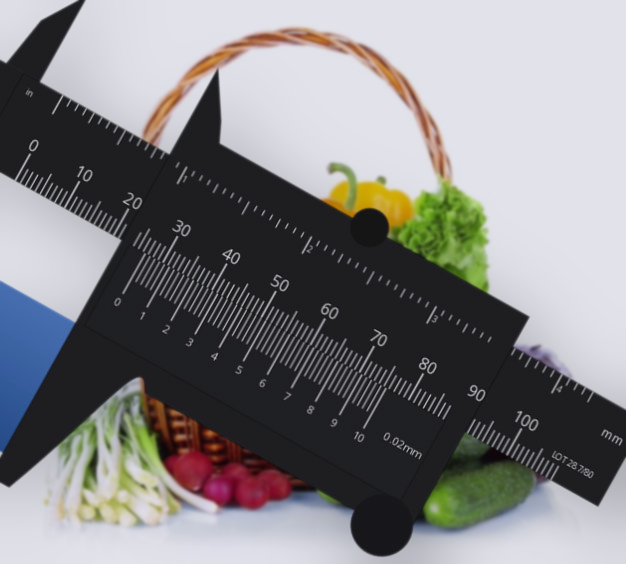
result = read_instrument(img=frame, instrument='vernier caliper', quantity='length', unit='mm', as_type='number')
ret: 26.5 mm
